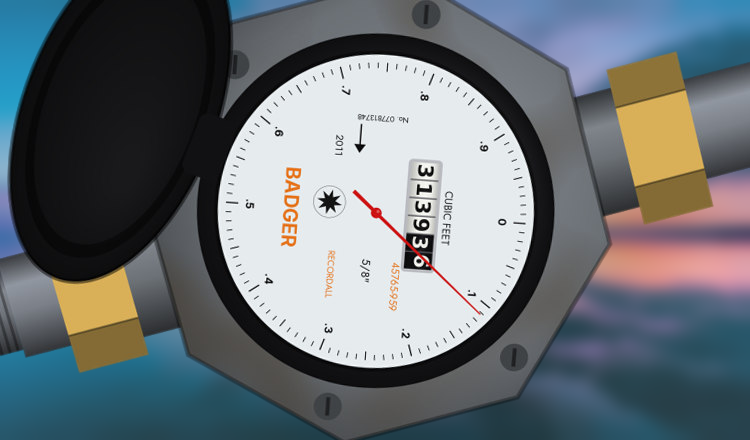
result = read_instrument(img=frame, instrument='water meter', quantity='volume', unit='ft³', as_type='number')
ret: 313936.11 ft³
